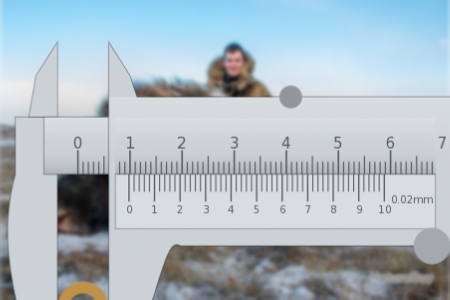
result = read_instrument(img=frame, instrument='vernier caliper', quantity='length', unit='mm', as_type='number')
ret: 9.8 mm
